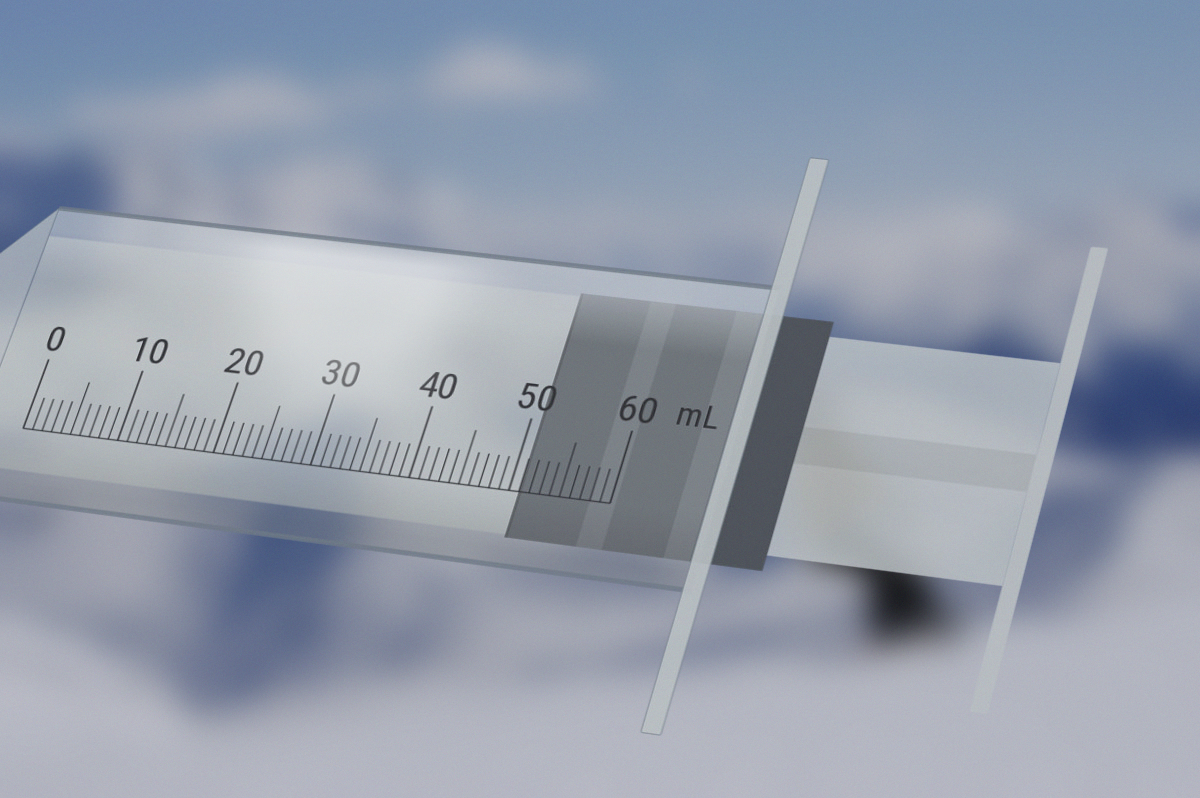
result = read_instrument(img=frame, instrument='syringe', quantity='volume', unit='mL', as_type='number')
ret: 51 mL
